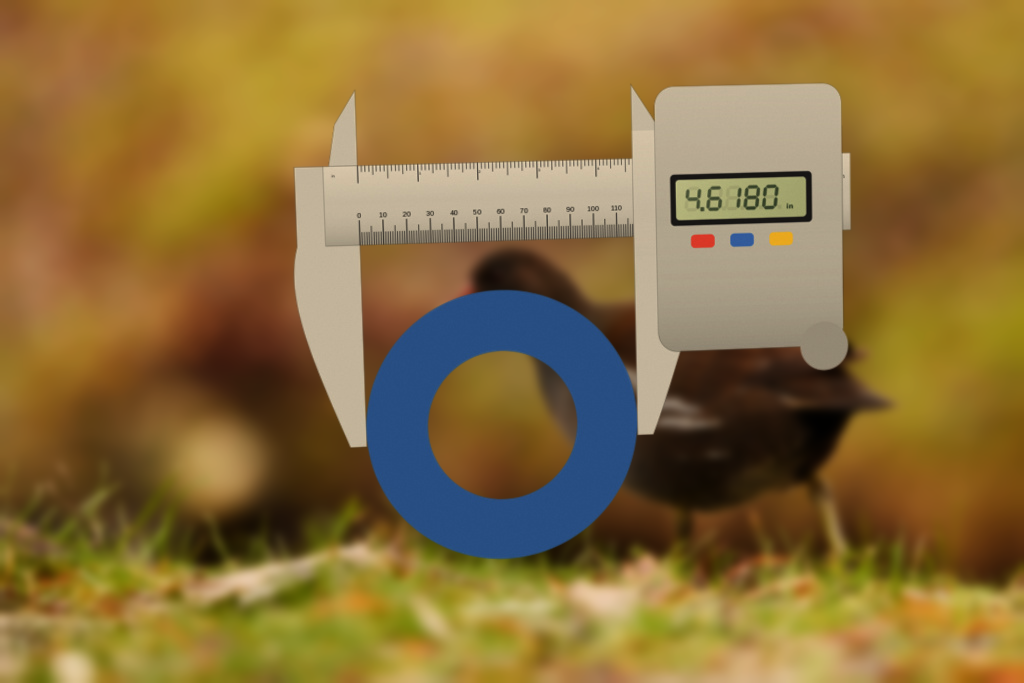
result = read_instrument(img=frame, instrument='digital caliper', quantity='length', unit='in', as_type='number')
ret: 4.6180 in
